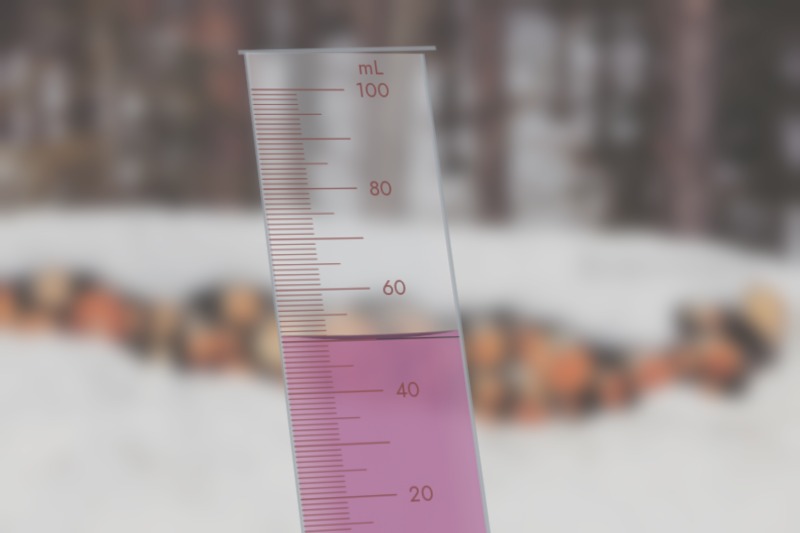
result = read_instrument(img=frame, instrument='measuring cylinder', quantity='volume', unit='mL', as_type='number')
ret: 50 mL
